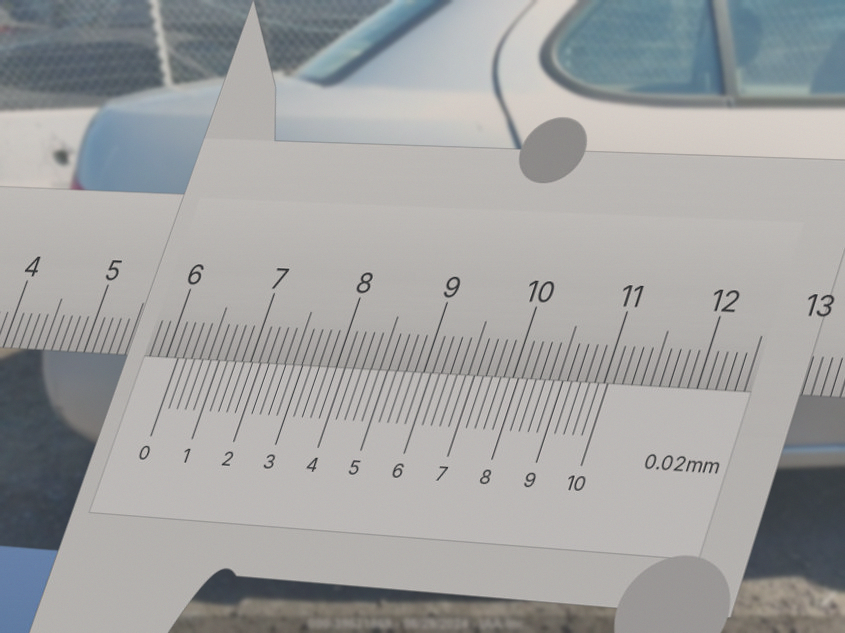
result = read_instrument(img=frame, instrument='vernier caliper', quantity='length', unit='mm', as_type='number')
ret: 61.4 mm
